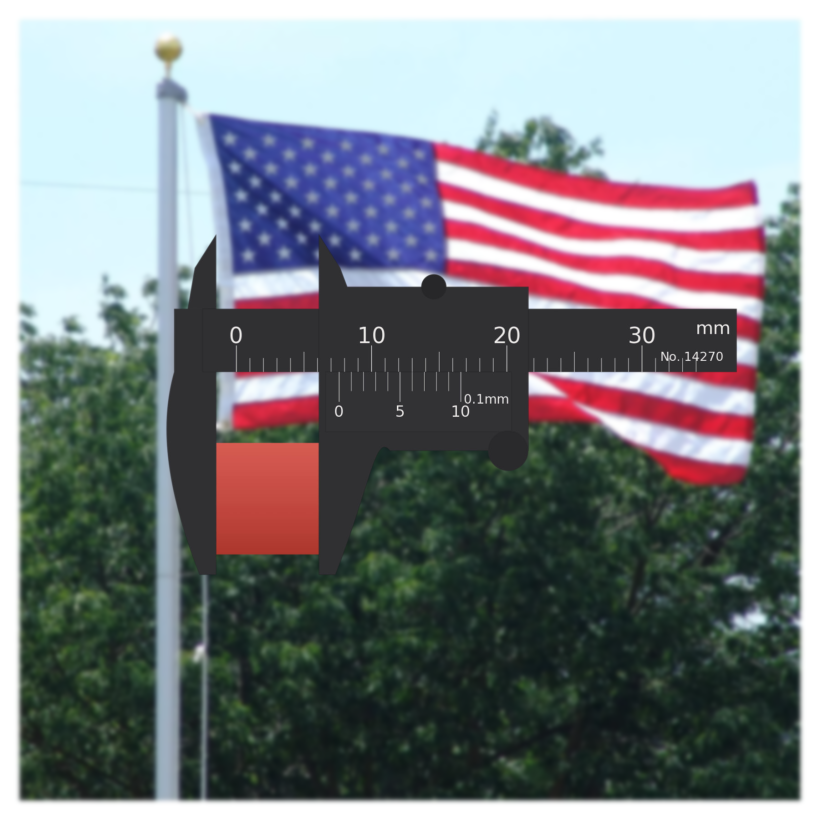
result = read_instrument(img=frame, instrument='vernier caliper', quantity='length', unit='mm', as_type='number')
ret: 7.6 mm
